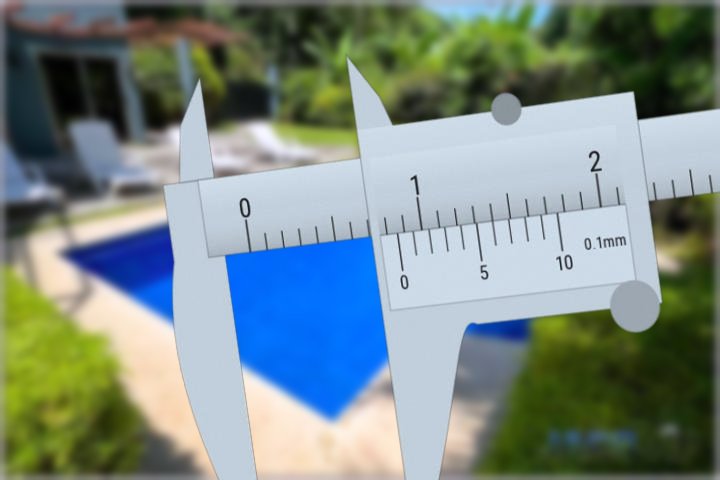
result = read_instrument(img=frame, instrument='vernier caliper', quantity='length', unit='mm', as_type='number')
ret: 8.6 mm
